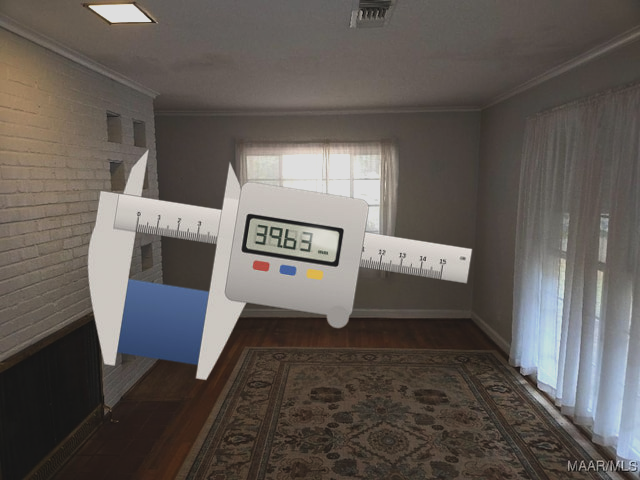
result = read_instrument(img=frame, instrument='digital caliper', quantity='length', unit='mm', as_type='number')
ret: 39.63 mm
